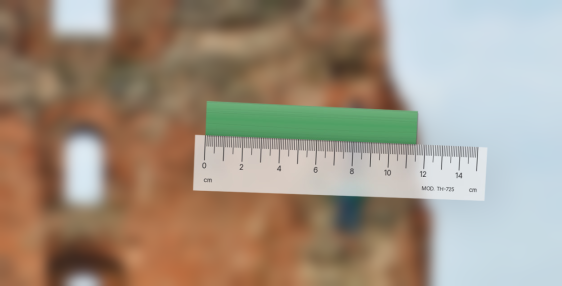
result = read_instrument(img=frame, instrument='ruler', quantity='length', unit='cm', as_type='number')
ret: 11.5 cm
